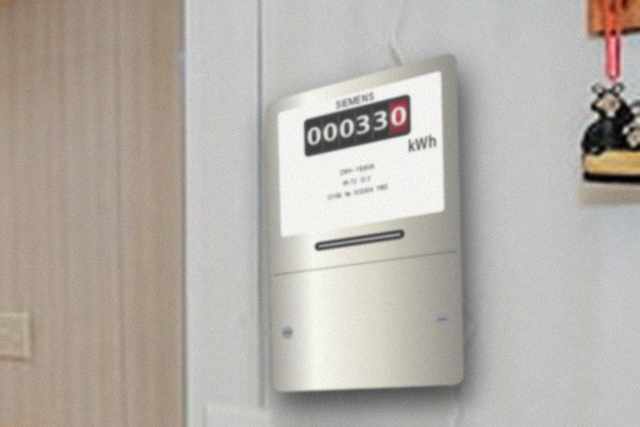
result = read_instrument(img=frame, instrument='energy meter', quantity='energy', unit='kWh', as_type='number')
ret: 33.0 kWh
